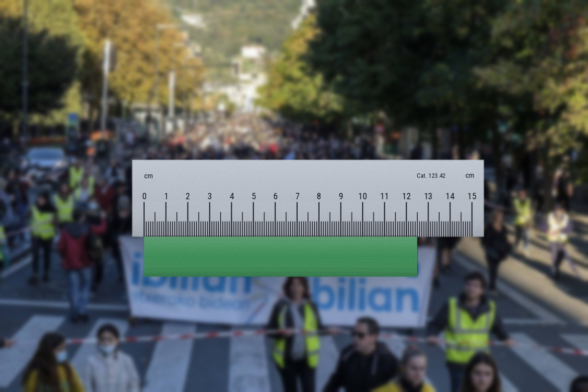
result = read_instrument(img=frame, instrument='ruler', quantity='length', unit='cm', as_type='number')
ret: 12.5 cm
